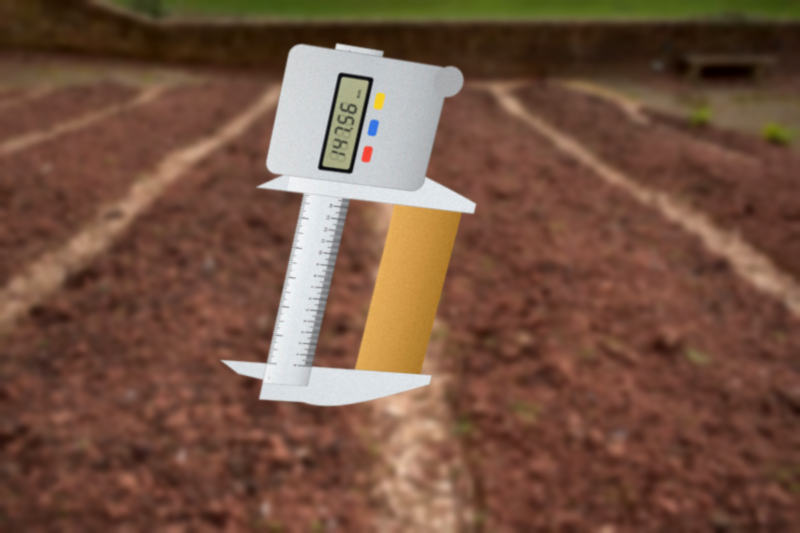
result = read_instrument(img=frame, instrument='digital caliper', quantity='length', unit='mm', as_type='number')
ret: 147.56 mm
